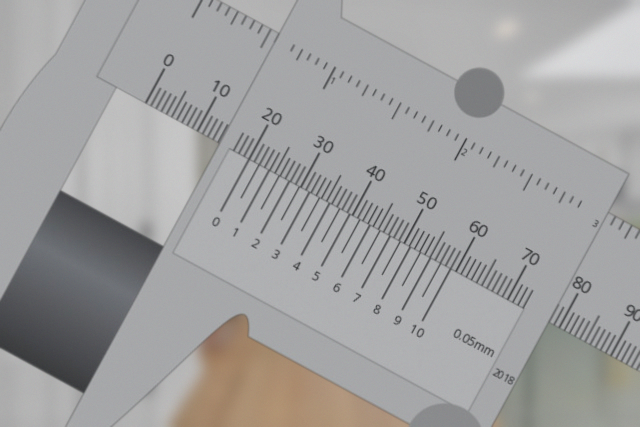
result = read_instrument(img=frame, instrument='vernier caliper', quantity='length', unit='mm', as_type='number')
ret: 20.0 mm
